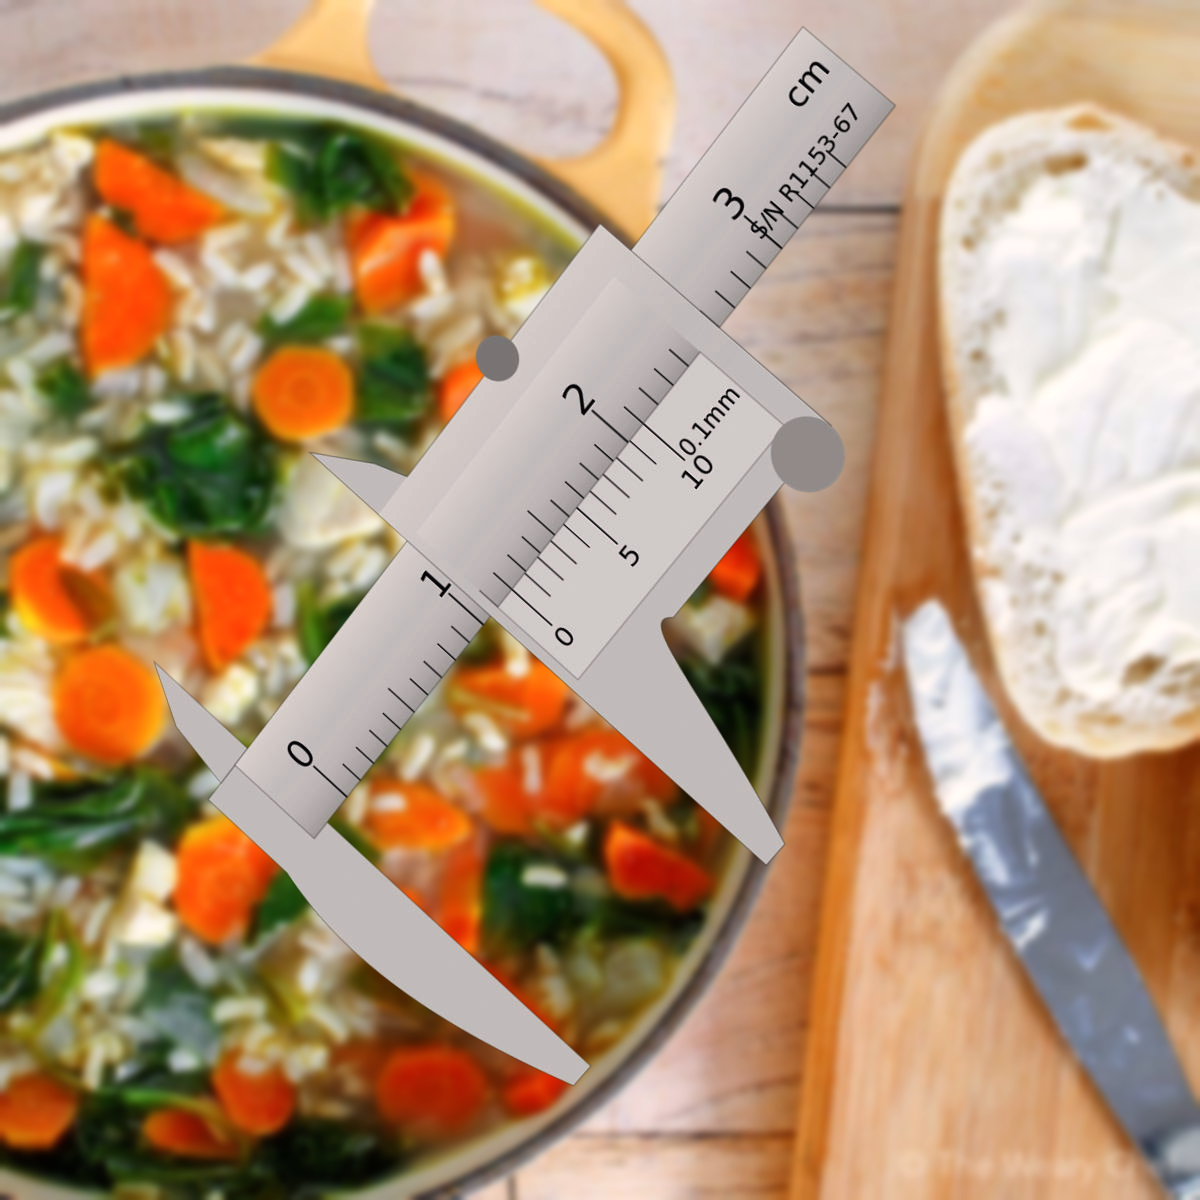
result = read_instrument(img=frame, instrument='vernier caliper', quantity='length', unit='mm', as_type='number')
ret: 12.0 mm
